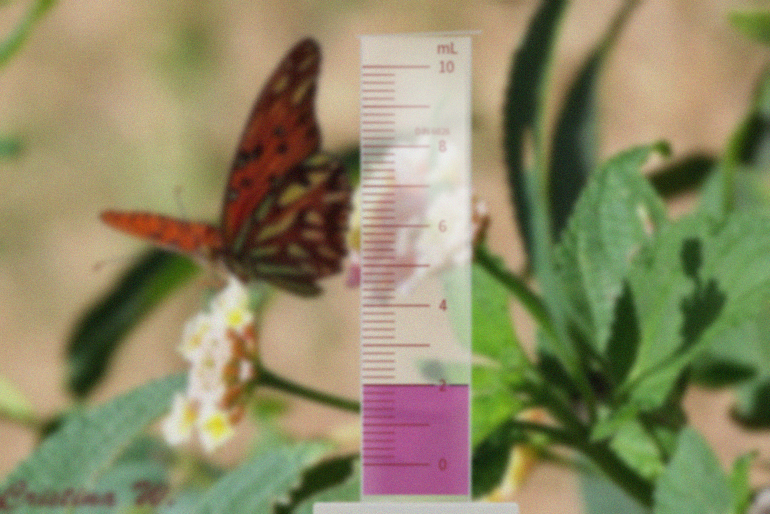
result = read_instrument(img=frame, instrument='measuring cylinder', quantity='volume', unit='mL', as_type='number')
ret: 2 mL
